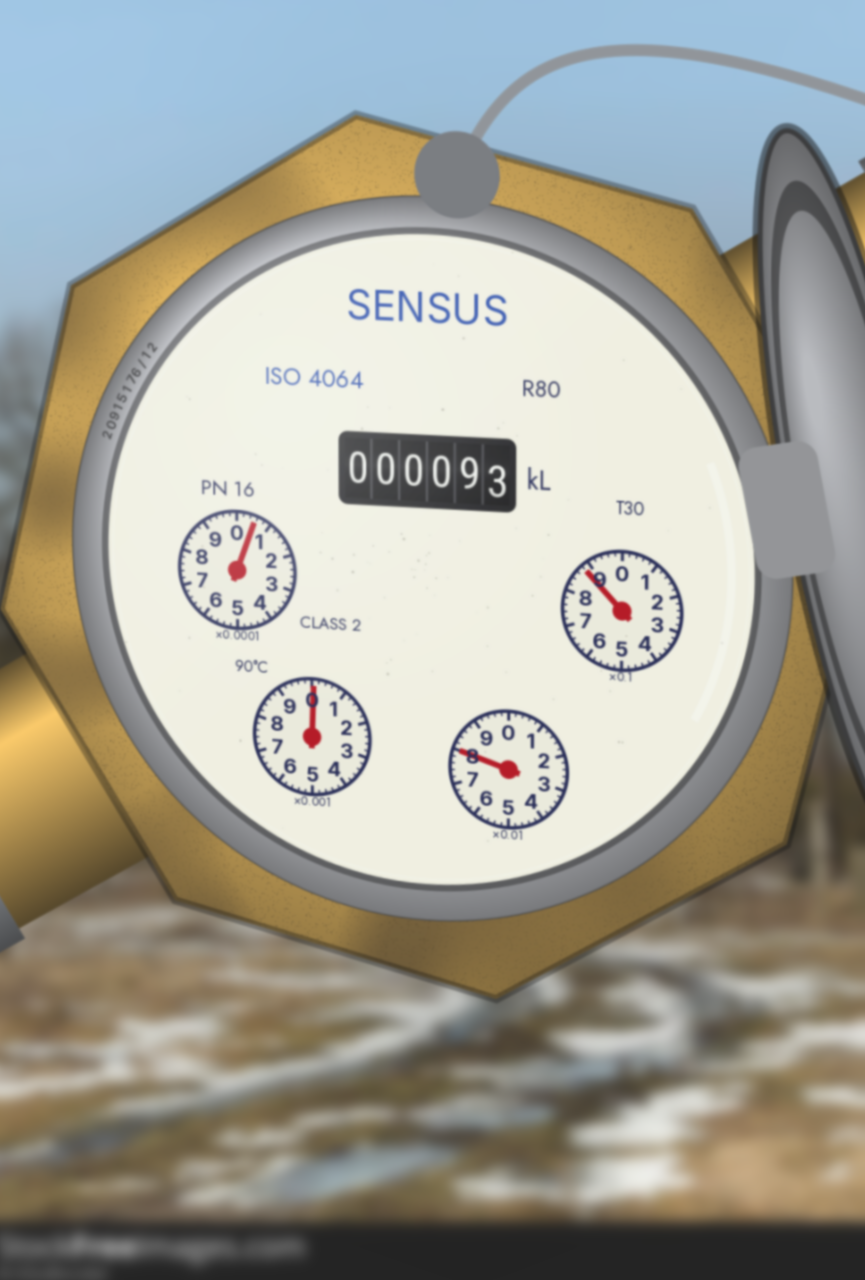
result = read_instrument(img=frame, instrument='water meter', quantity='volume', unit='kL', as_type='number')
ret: 92.8800 kL
